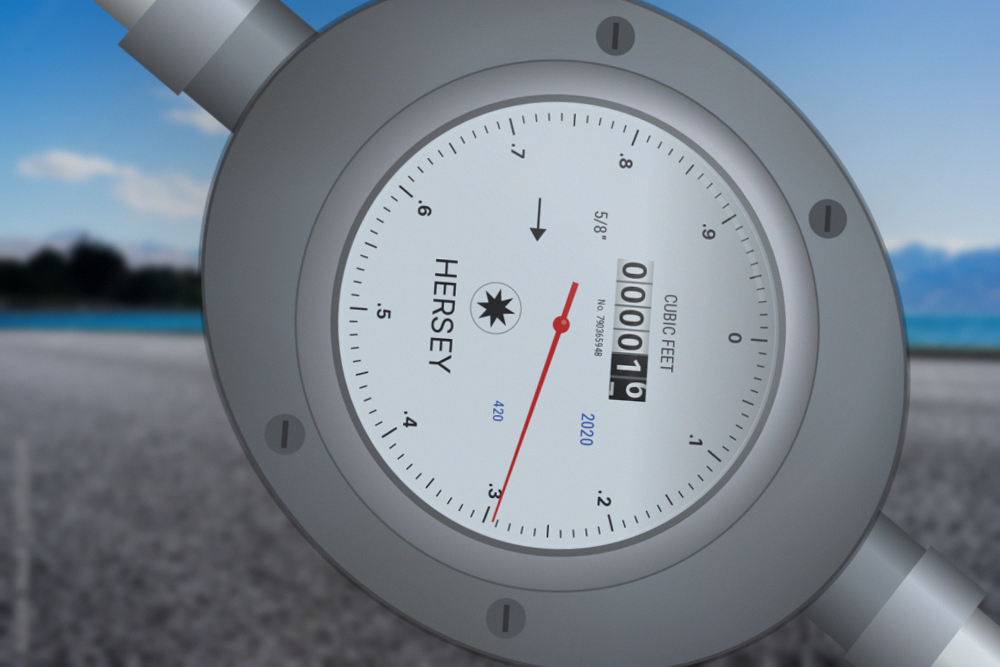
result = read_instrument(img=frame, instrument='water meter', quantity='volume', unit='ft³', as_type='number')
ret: 16.29 ft³
